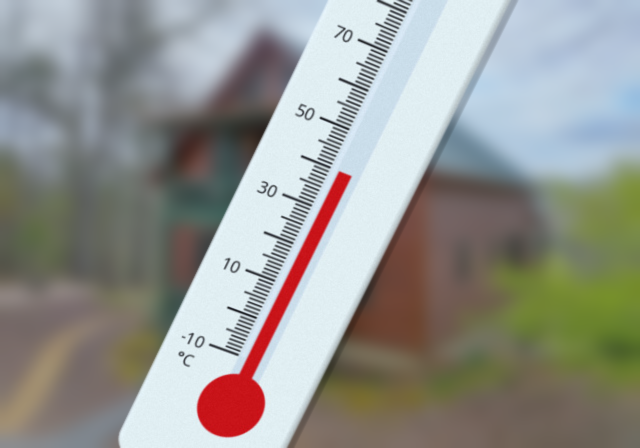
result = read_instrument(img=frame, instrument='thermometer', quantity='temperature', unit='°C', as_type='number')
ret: 40 °C
